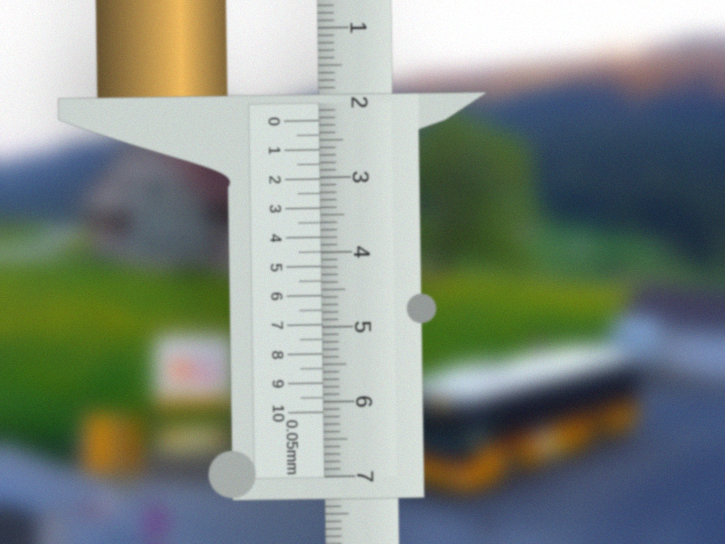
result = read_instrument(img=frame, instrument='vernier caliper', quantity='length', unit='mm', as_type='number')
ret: 22.4 mm
